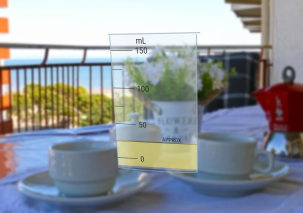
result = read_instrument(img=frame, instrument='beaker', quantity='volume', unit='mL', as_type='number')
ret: 25 mL
